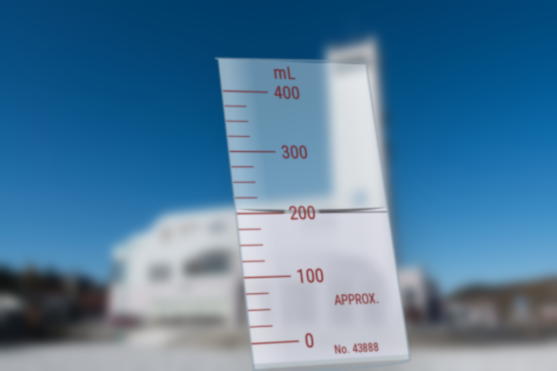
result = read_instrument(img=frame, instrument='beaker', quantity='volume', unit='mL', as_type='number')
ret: 200 mL
